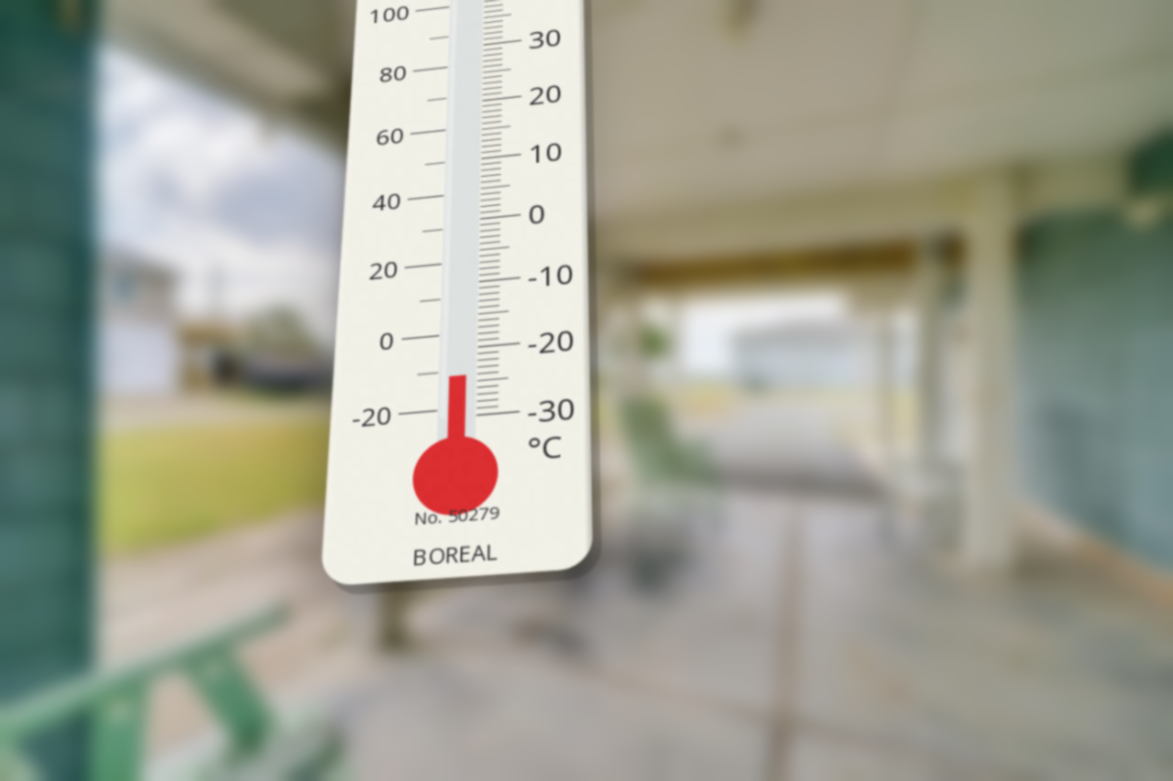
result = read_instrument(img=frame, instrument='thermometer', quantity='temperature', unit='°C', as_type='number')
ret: -24 °C
